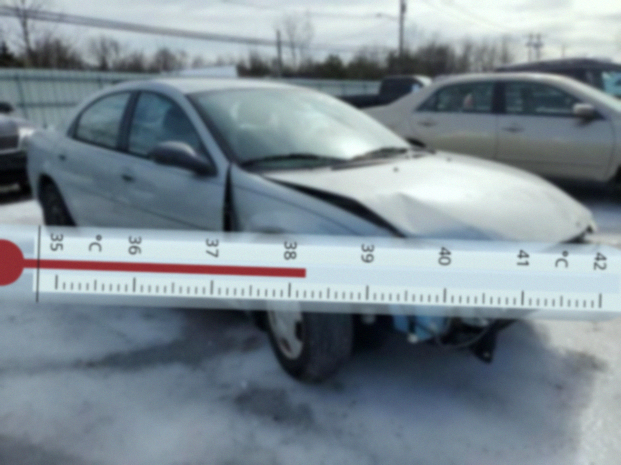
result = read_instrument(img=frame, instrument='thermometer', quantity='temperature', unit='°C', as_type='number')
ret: 38.2 °C
